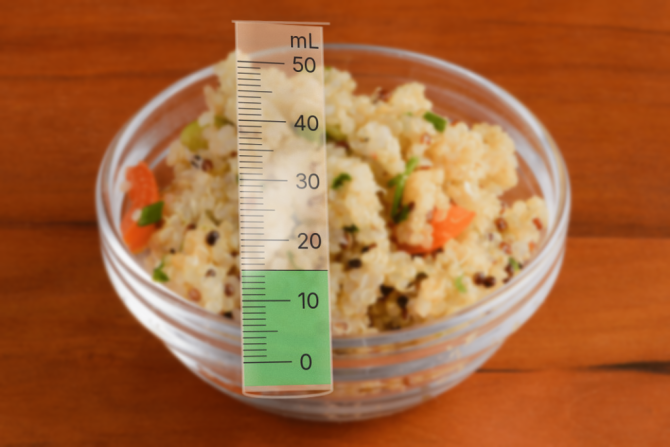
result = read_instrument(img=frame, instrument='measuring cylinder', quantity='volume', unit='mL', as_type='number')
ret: 15 mL
